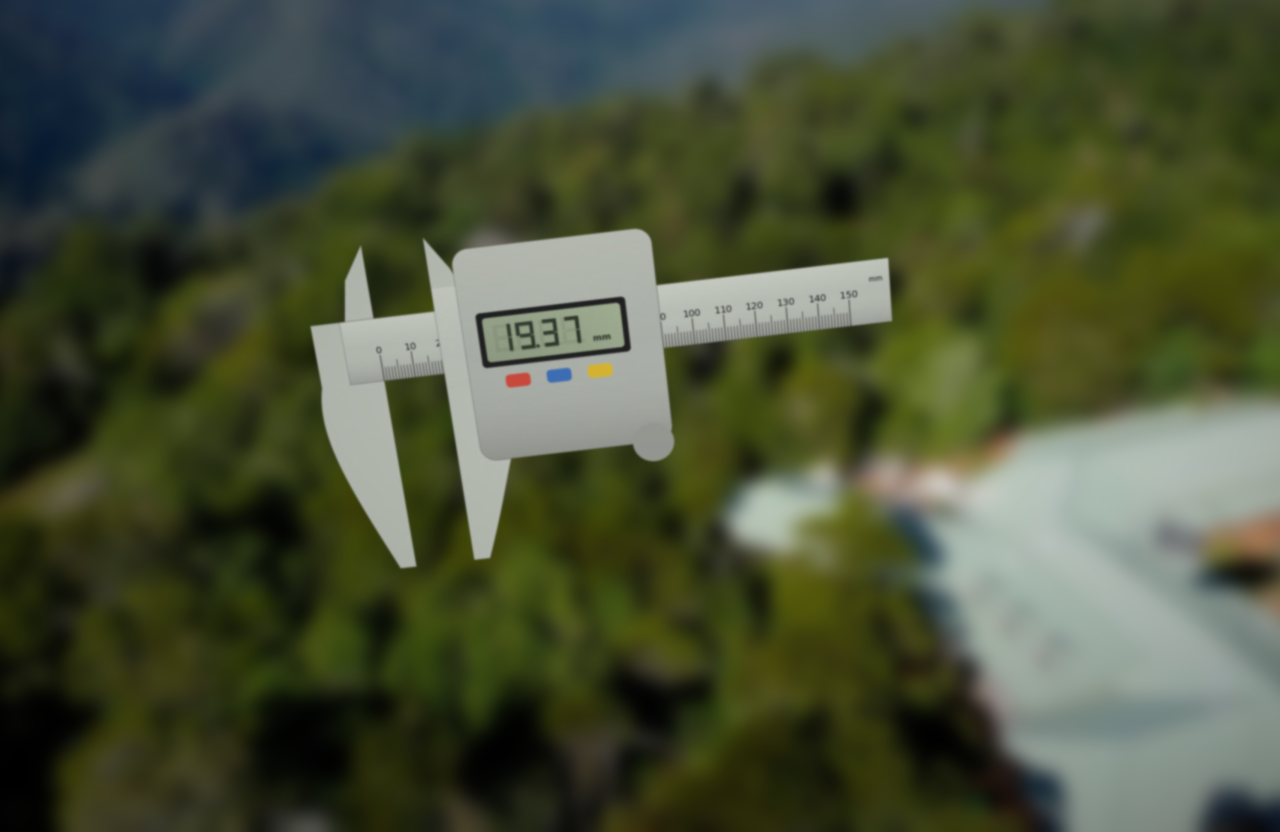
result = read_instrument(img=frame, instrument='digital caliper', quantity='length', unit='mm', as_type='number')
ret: 19.37 mm
